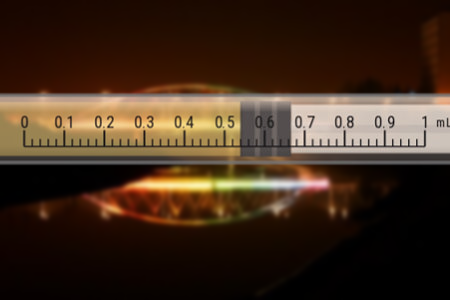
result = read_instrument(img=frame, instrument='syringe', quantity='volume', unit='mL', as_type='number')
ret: 0.54 mL
